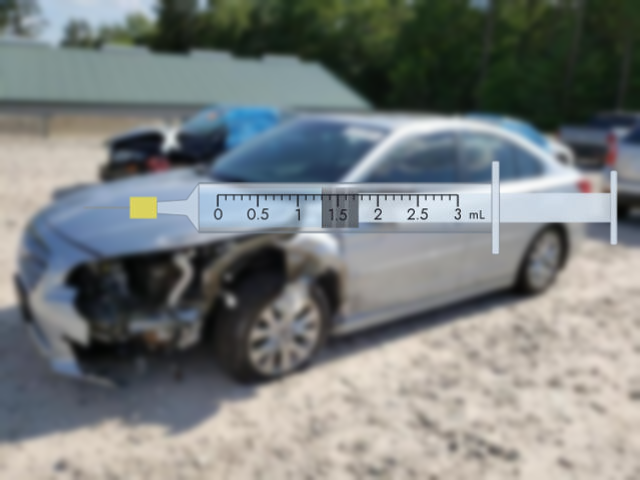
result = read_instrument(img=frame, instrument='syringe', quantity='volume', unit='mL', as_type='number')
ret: 1.3 mL
